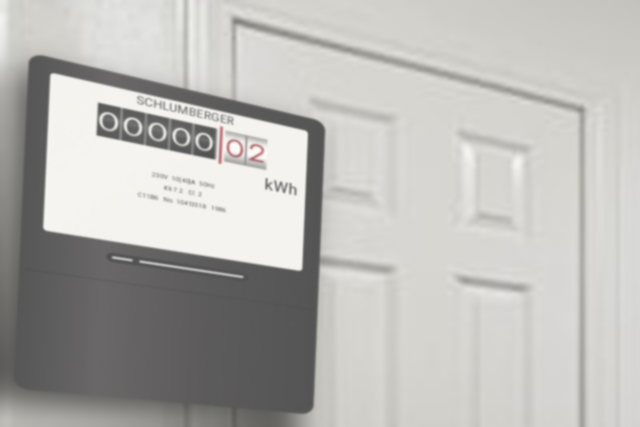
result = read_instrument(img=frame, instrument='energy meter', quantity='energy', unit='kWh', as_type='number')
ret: 0.02 kWh
